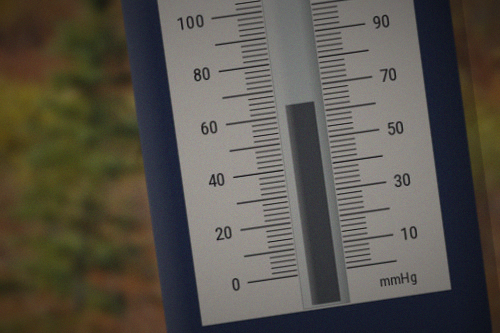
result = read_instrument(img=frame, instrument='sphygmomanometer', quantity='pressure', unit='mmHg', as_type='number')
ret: 64 mmHg
